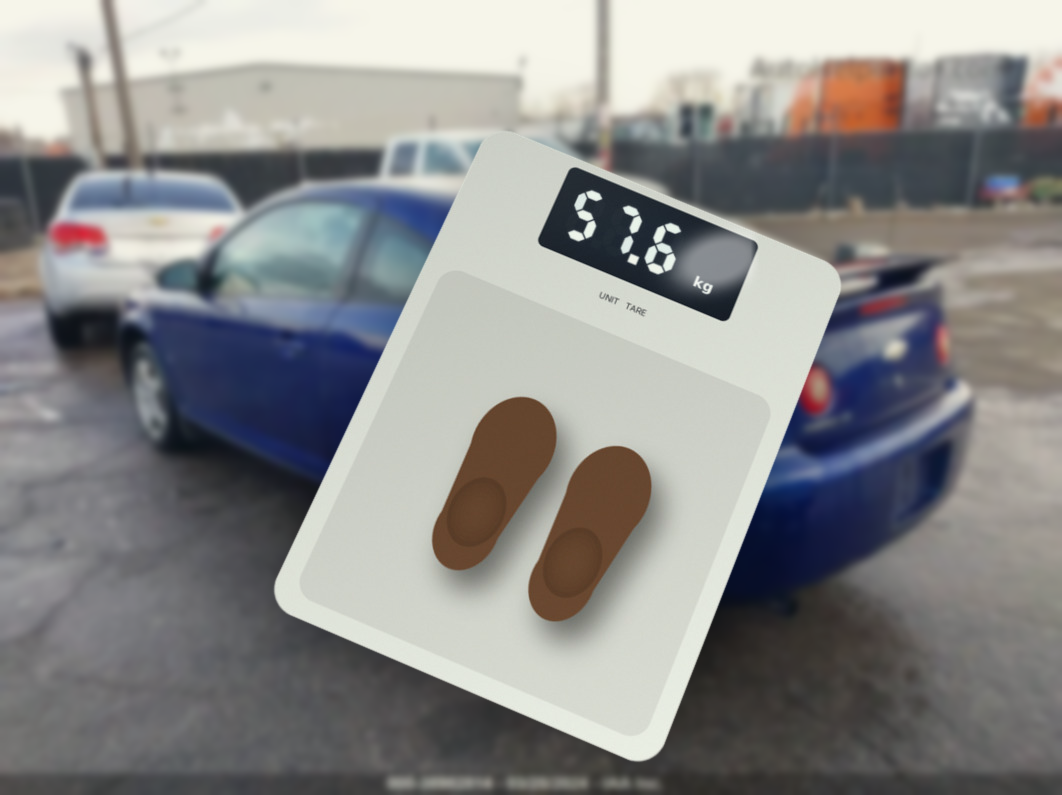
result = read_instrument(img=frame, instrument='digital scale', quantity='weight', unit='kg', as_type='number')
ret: 57.6 kg
